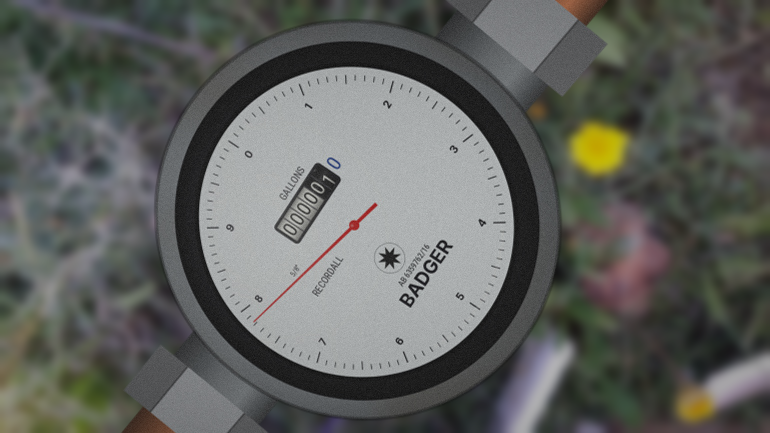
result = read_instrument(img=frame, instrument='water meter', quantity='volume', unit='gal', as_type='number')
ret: 7.8 gal
